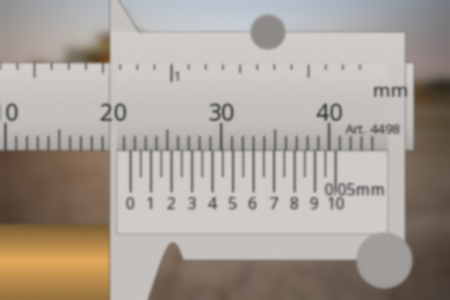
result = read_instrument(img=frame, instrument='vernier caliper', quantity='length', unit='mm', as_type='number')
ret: 21.6 mm
